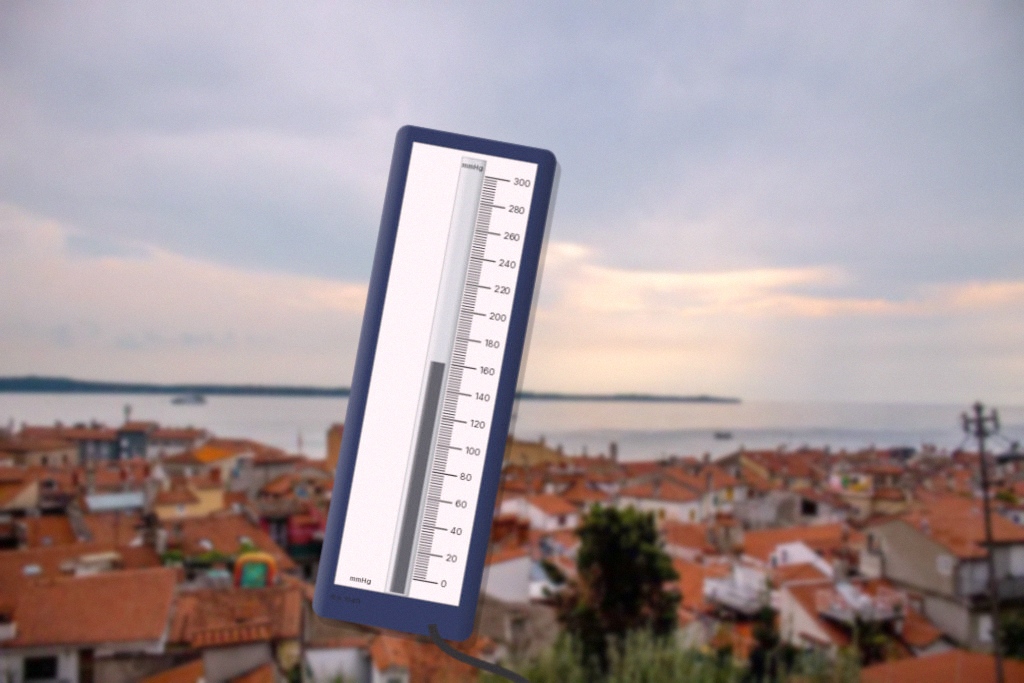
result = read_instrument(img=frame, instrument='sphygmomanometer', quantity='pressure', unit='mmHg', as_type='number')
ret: 160 mmHg
